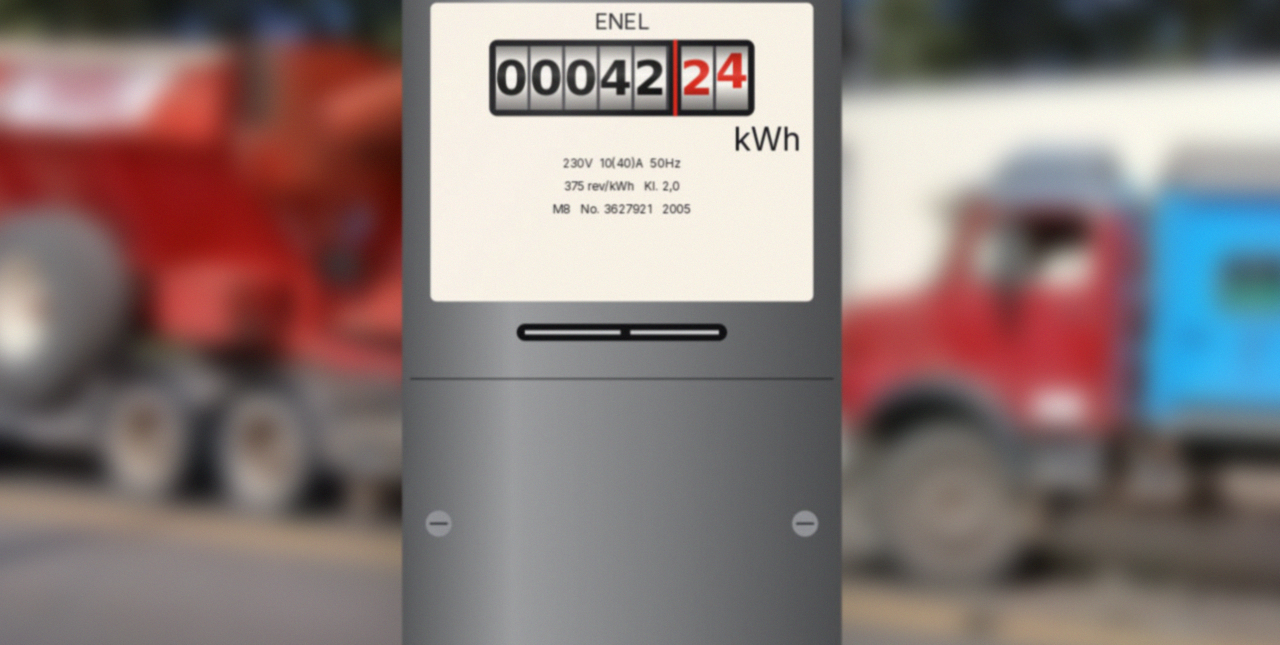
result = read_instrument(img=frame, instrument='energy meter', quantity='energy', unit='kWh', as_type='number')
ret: 42.24 kWh
